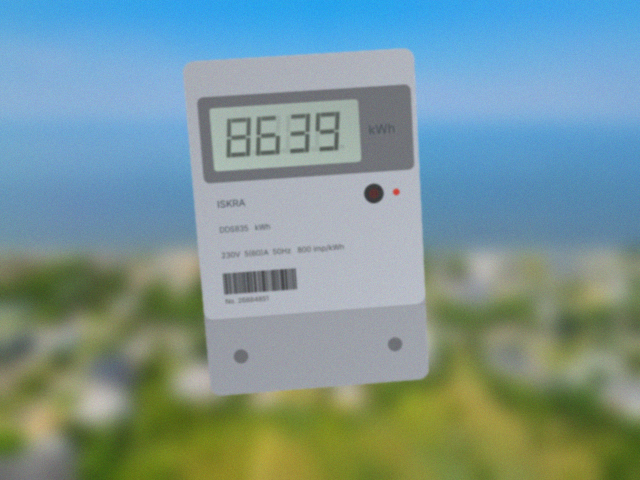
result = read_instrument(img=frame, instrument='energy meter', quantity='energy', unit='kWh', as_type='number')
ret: 8639 kWh
